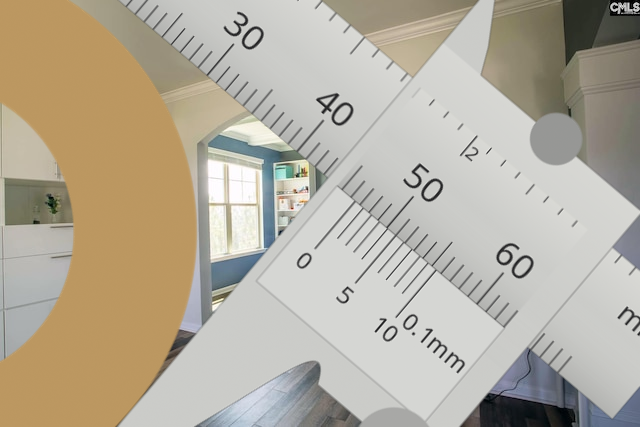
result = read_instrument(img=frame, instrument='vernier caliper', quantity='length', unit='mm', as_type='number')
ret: 46.5 mm
